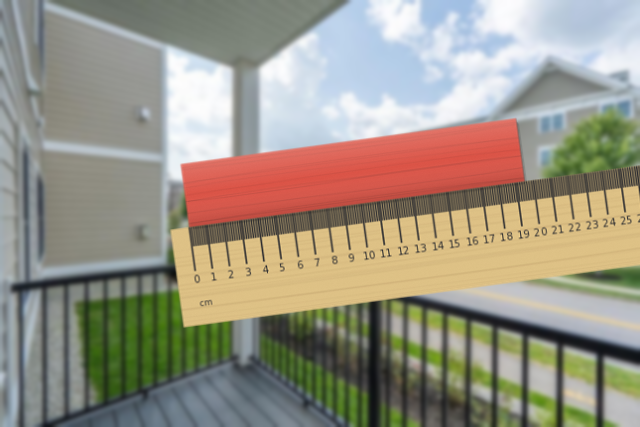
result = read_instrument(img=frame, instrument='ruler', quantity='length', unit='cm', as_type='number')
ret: 19.5 cm
